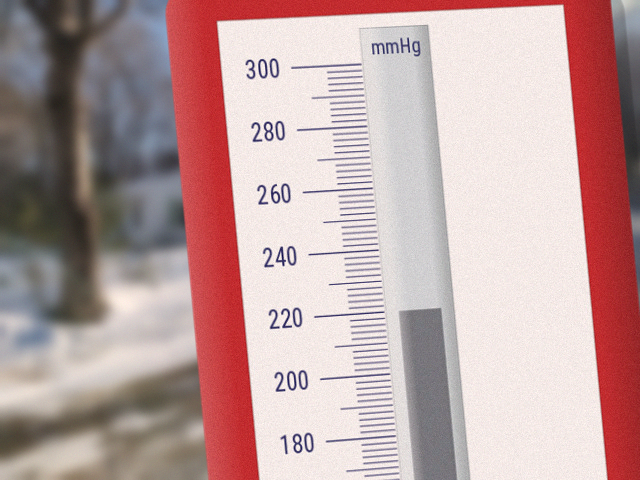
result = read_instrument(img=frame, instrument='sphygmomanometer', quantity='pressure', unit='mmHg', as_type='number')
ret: 220 mmHg
